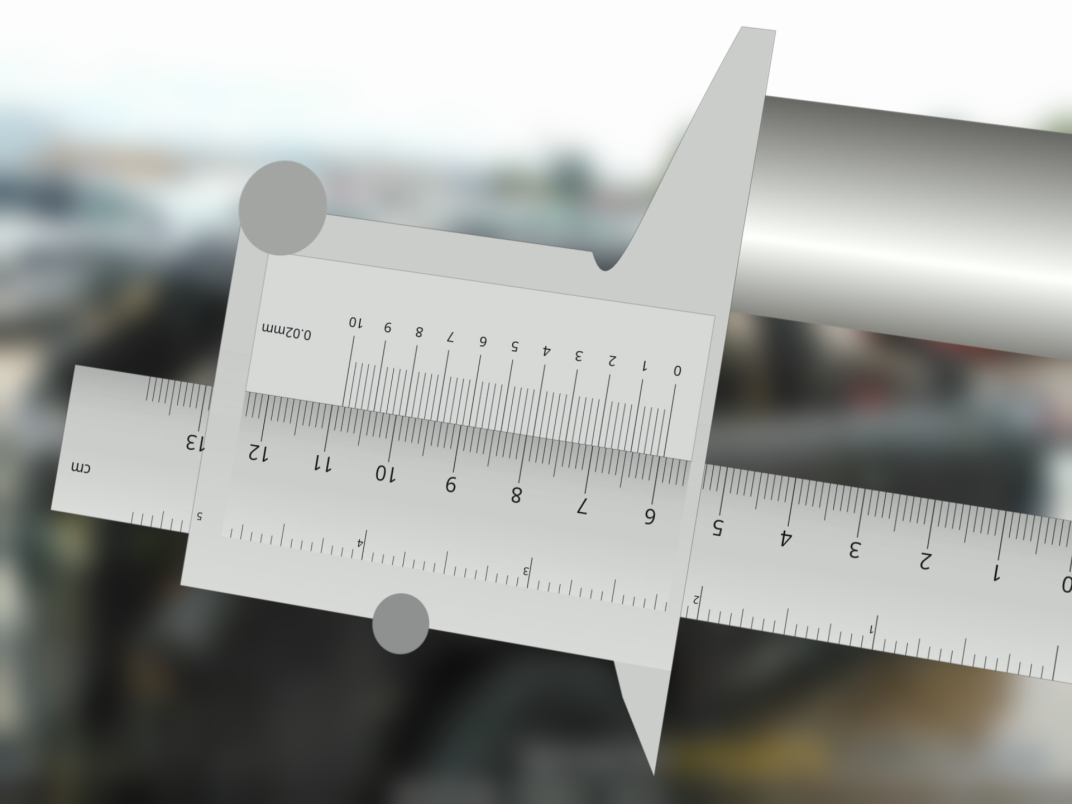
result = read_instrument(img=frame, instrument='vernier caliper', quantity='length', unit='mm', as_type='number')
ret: 59.4 mm
